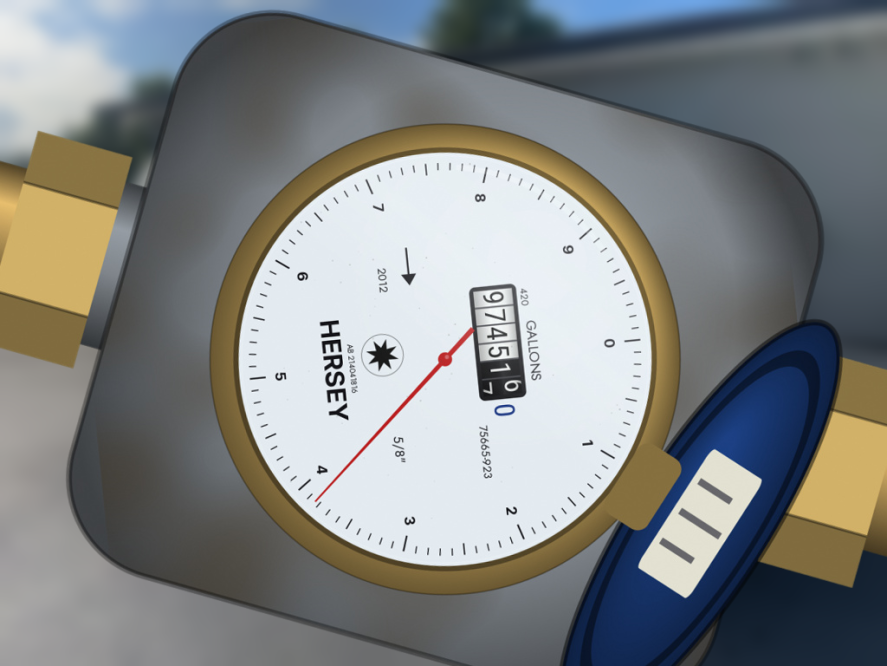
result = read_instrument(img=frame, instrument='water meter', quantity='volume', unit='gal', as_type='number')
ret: 9745163.8 gal
